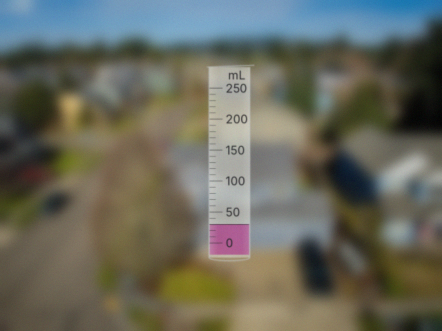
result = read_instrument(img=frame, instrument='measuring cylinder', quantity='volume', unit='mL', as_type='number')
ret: 30 mL
